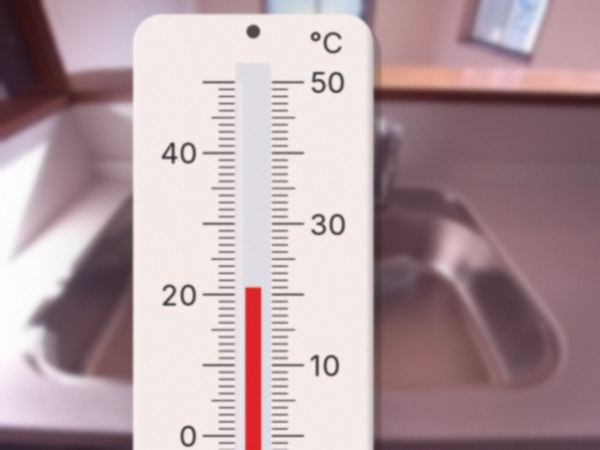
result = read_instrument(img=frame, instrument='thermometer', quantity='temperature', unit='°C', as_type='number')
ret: 21 °C
